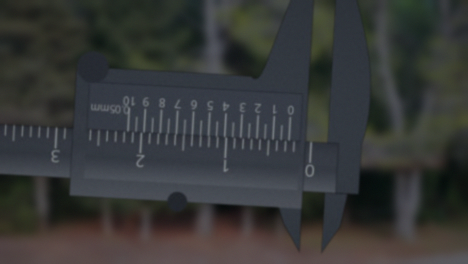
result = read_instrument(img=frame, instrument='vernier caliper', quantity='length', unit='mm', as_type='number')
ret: 2.6 mm
